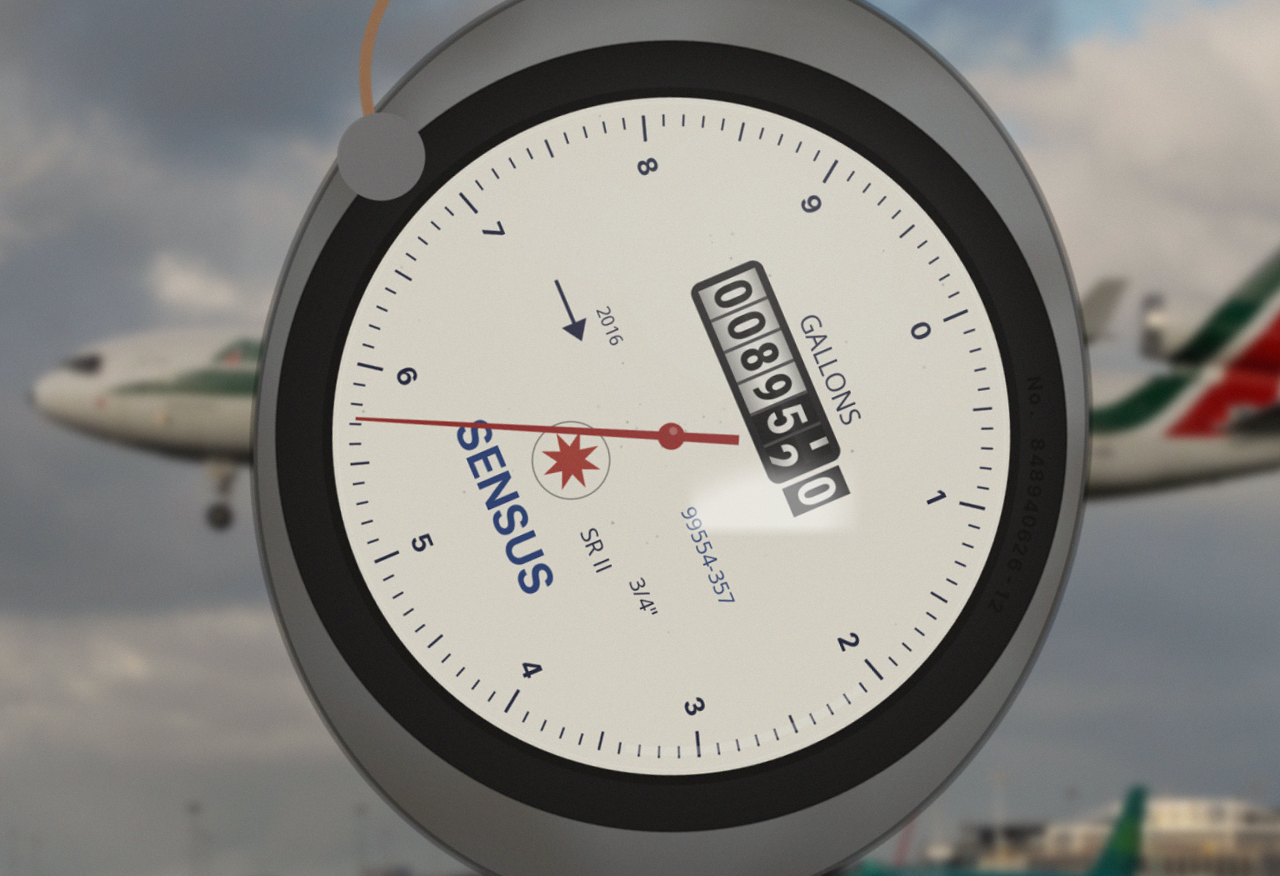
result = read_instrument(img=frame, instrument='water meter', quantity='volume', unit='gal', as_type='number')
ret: 89515.7 gal
